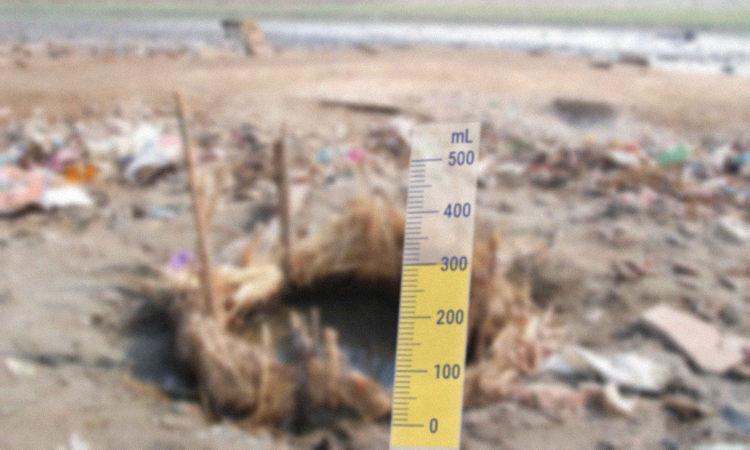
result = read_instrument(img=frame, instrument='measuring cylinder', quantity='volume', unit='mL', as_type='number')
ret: 300 mL
